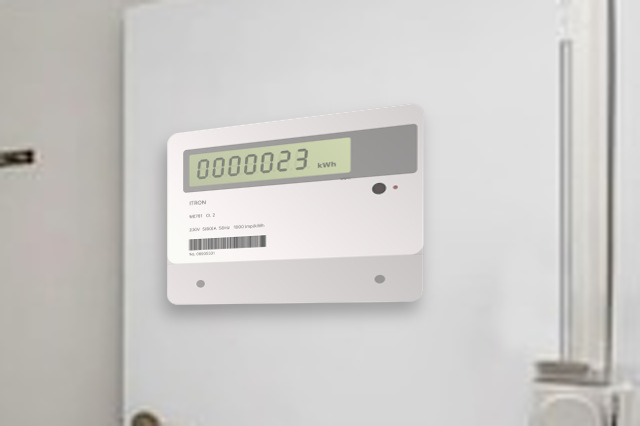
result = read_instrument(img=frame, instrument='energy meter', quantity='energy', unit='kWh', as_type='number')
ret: 23 kWh
